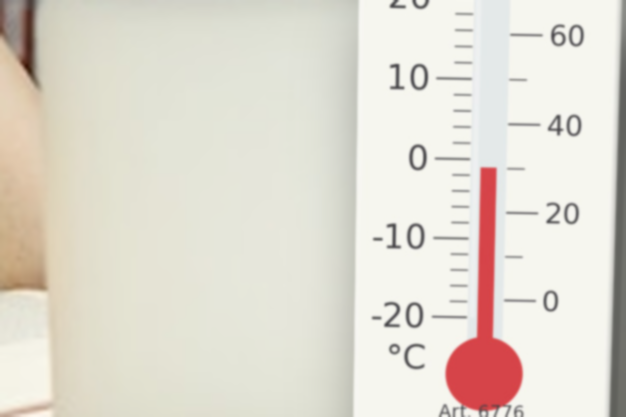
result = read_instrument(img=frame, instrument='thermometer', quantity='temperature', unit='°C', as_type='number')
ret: -1 °C
